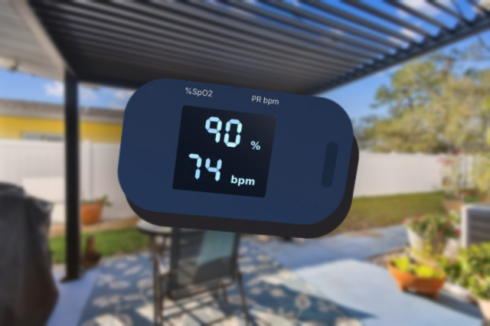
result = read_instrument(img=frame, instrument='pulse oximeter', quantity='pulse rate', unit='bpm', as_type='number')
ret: 74 bpm
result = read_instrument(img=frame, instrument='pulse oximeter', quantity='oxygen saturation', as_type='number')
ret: 90 %
